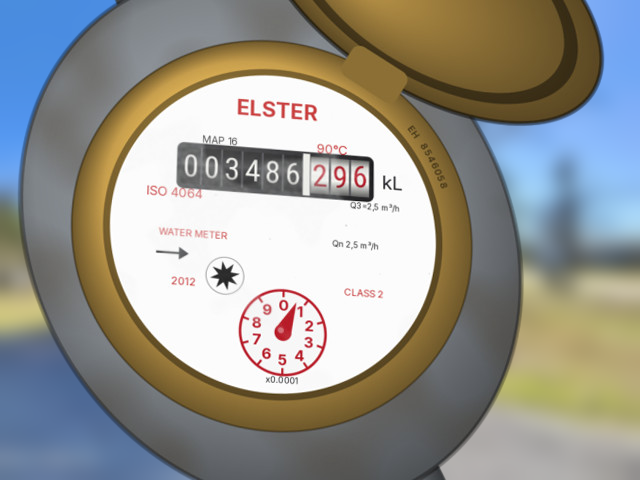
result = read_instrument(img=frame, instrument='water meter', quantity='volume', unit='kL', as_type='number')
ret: 3486.2960 kL
